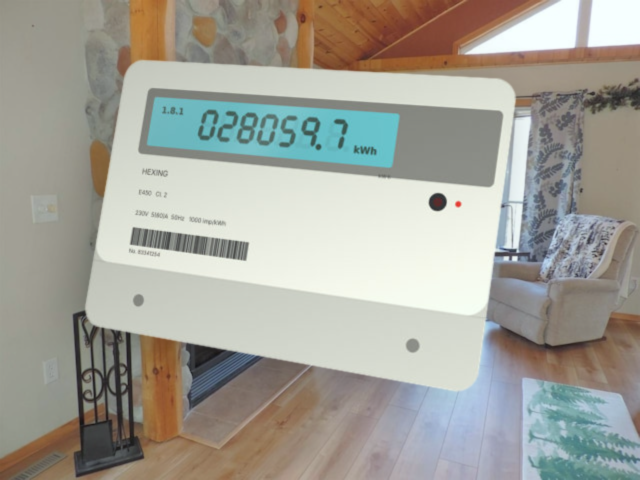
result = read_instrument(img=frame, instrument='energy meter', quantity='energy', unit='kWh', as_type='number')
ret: 28059.7 kWh
